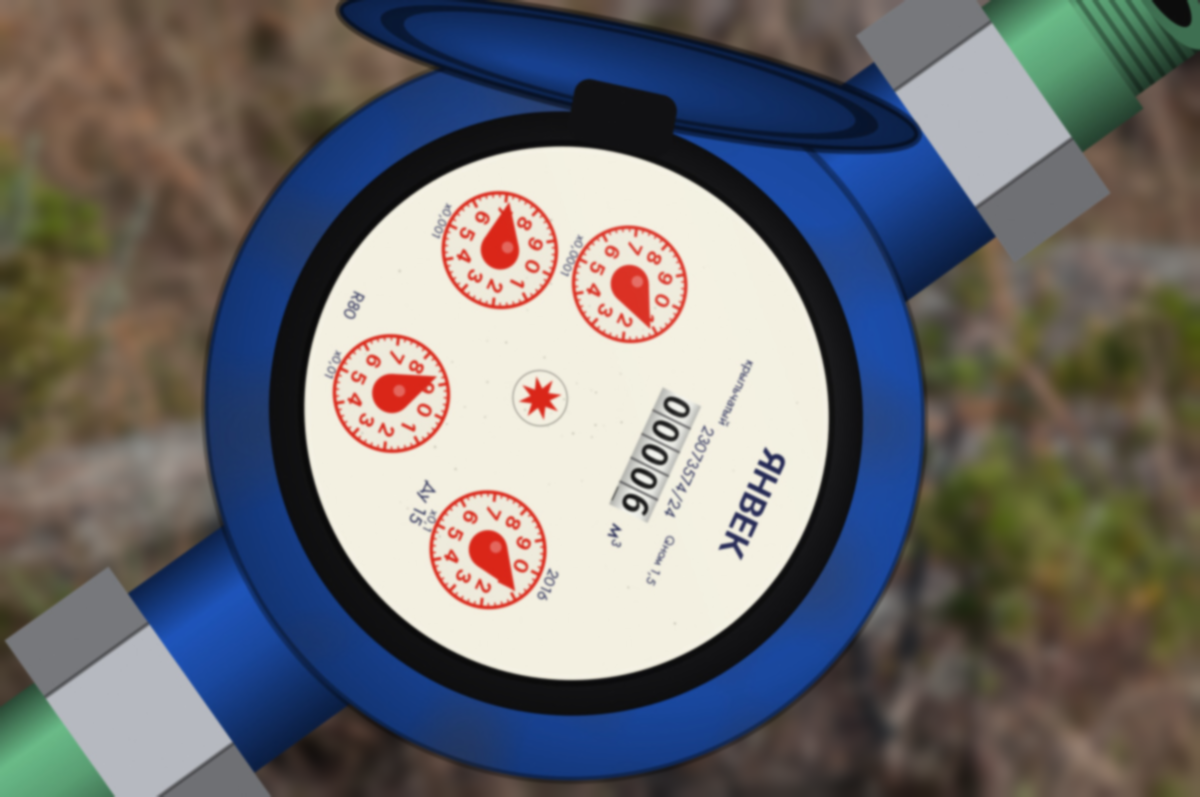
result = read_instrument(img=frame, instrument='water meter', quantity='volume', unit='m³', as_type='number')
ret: 6.0871 m³
